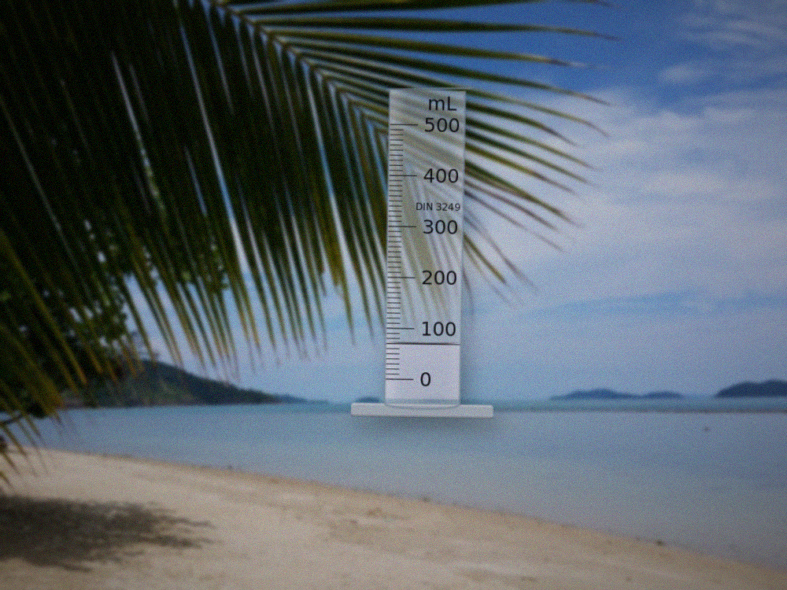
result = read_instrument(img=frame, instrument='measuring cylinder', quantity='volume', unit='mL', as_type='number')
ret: 70 mL
